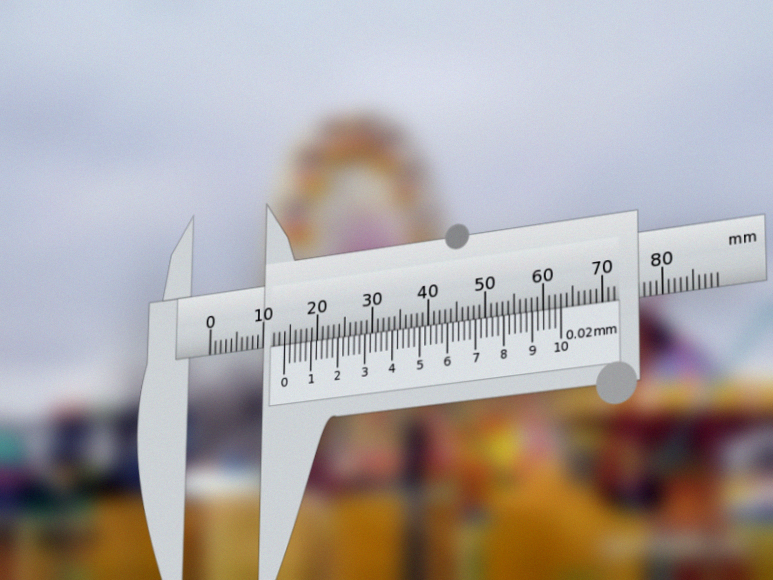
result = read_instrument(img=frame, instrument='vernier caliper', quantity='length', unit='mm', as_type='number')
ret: 14.0 mm
